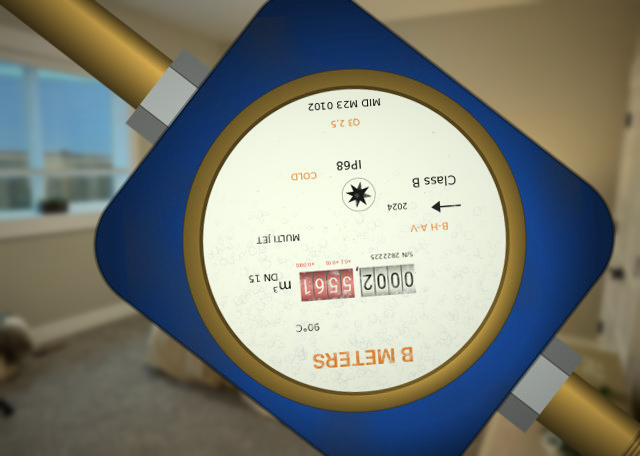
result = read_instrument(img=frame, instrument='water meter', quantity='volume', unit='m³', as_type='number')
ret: 2.5561 m³
